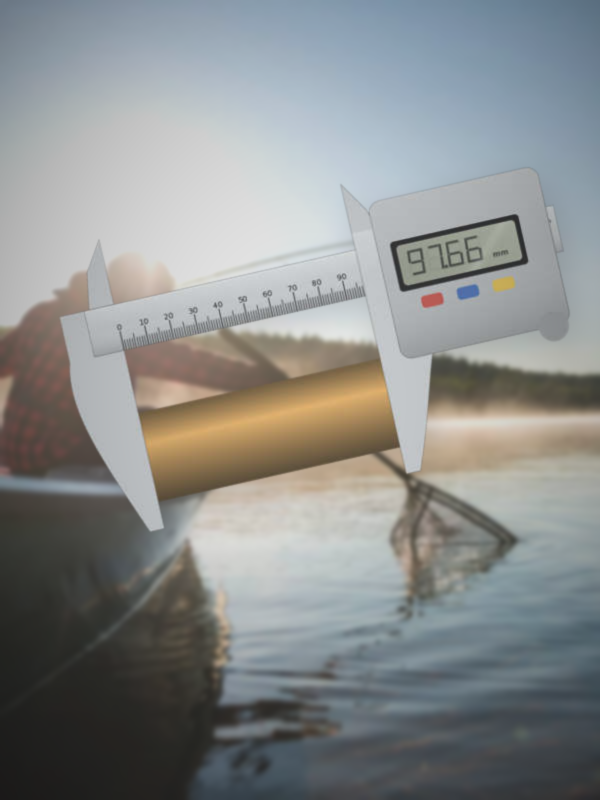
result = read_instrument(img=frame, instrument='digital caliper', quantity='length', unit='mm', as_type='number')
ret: 97.66 mm
